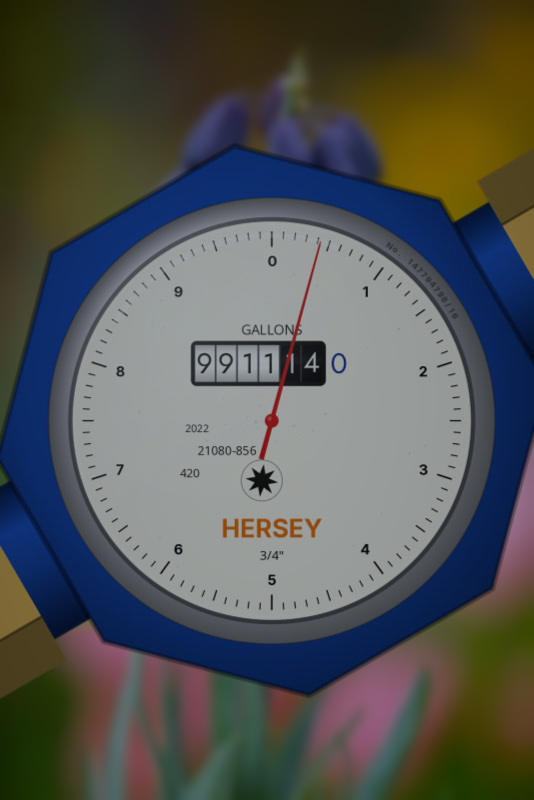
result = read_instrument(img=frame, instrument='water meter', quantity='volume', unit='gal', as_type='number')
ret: 9911140.4 gal
